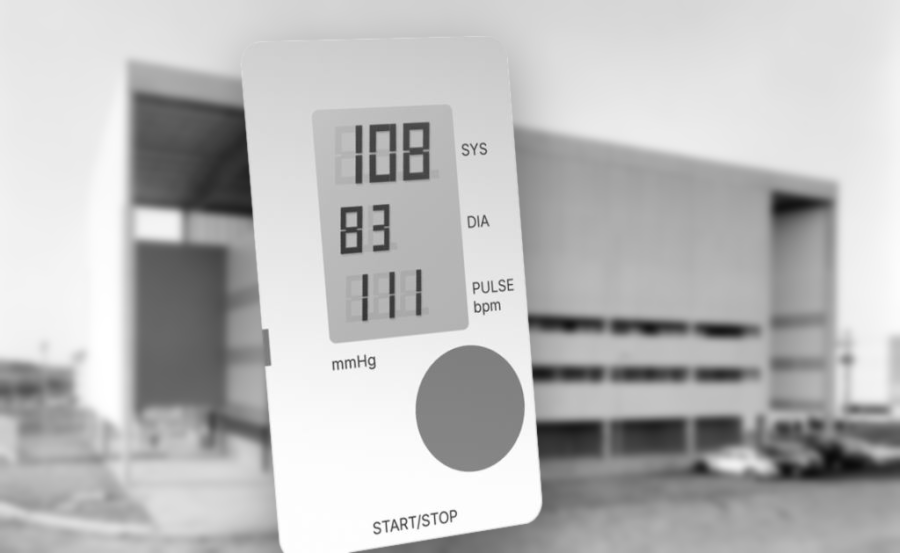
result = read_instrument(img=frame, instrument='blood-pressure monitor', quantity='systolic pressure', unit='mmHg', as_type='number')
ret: 108 mmHg
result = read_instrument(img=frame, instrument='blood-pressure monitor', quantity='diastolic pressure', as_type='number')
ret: 83 mmHg
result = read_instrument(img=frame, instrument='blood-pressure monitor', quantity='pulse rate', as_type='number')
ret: 111 bpm
